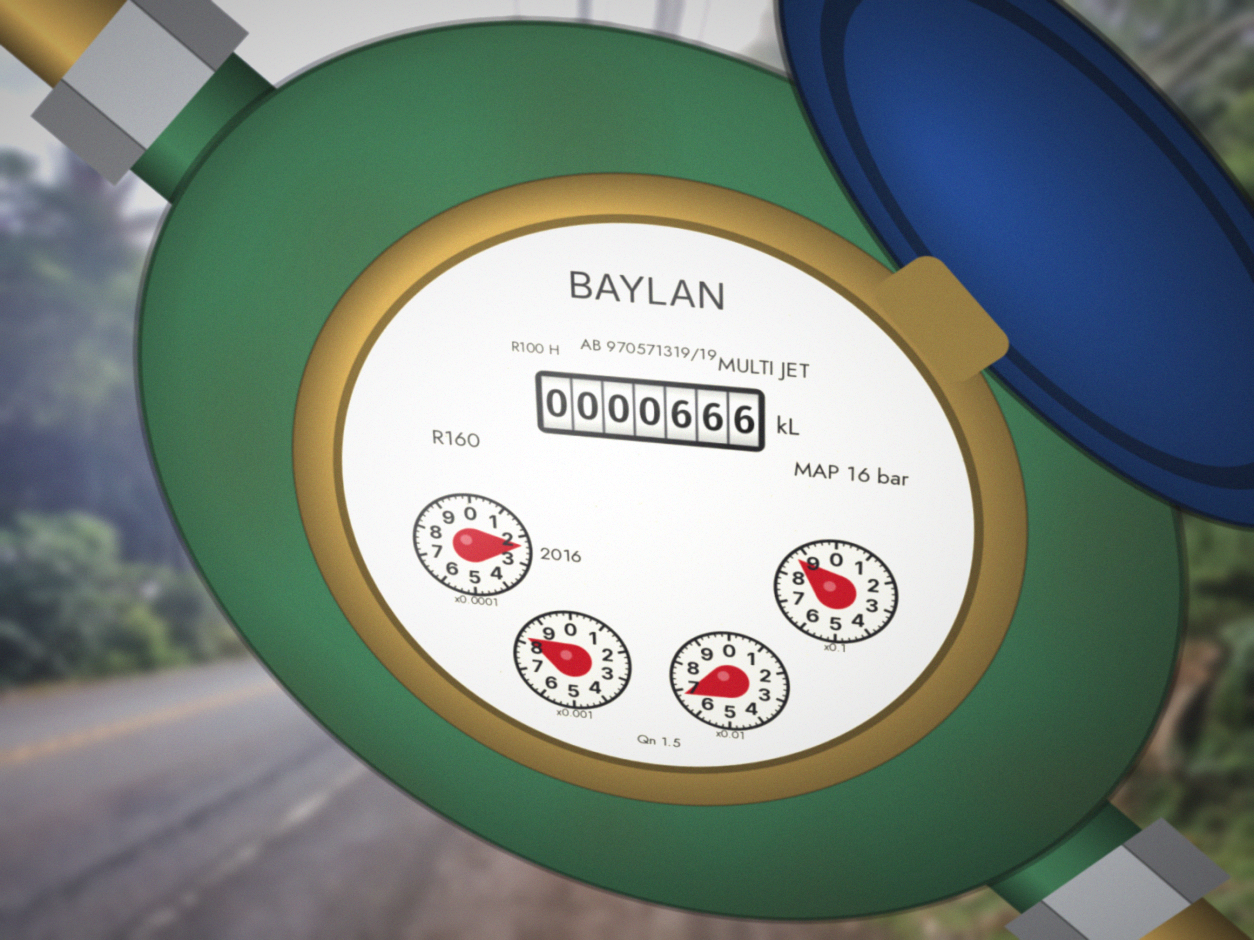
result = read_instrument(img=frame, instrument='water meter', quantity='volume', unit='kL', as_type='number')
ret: 666.8682 kL
